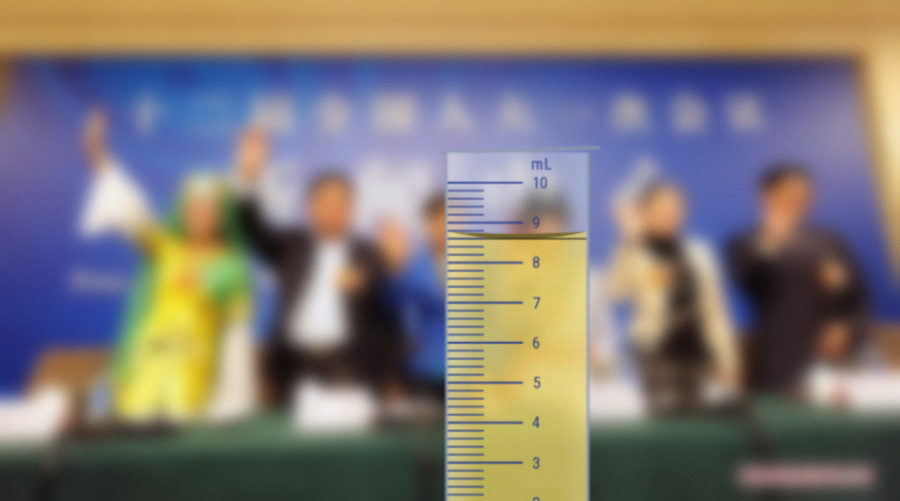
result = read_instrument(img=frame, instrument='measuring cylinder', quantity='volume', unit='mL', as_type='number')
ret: 8.6 mL
